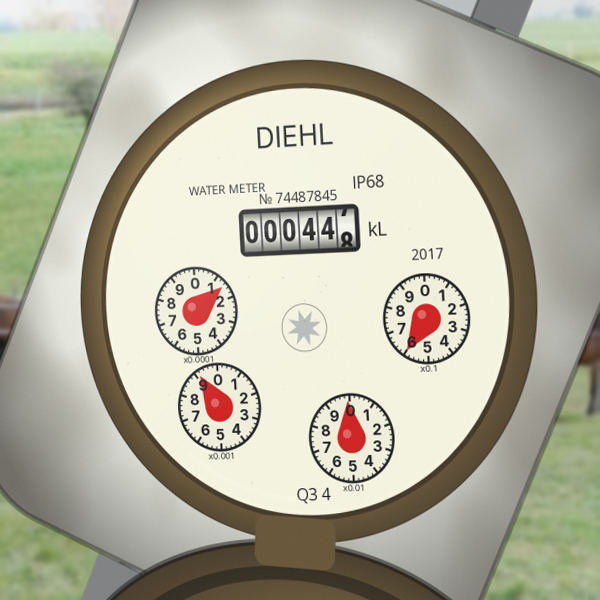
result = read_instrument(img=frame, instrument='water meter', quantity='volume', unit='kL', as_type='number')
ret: 447.5991 kL
